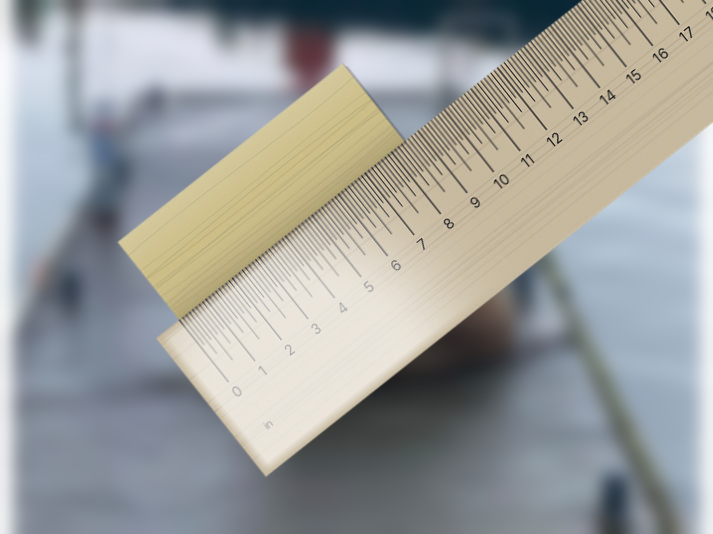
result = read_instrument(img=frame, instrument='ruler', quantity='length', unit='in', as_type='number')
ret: 8.5 in
